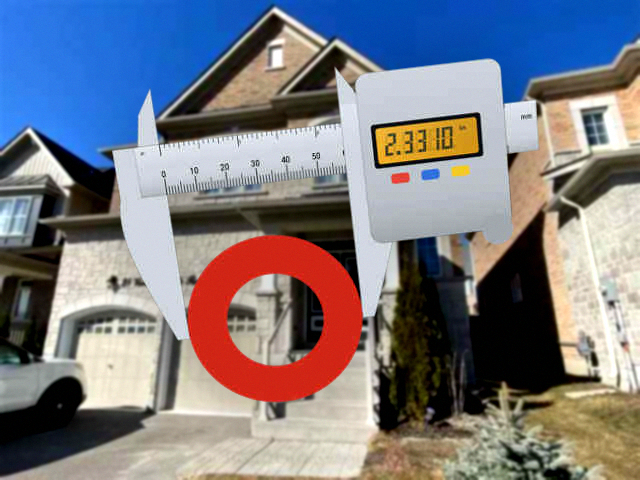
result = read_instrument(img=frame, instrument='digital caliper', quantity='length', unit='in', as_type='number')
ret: 2.3310 in
